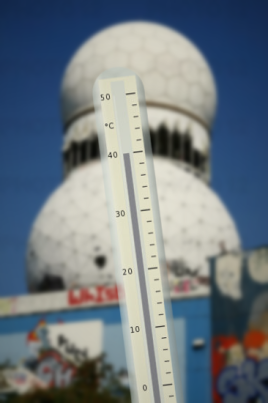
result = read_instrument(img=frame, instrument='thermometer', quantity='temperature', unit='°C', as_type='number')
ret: 40 °C
